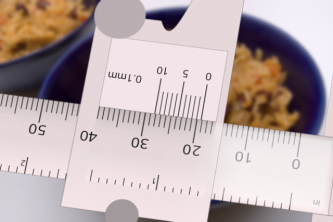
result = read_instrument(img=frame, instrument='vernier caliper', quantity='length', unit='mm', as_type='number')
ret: 19.2 mm
